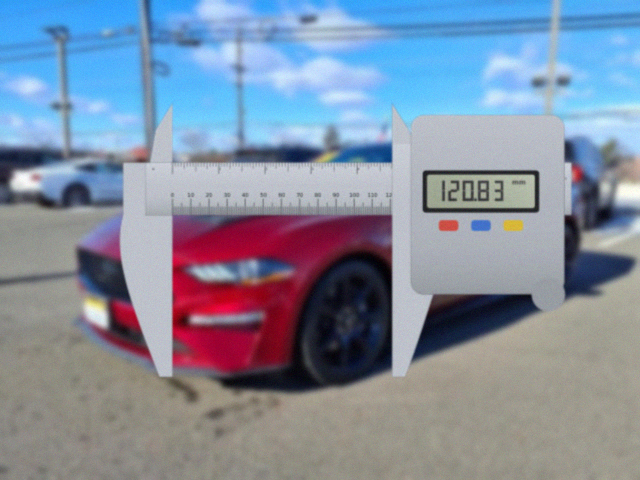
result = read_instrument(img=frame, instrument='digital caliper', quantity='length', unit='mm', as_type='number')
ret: 120.83 mm
